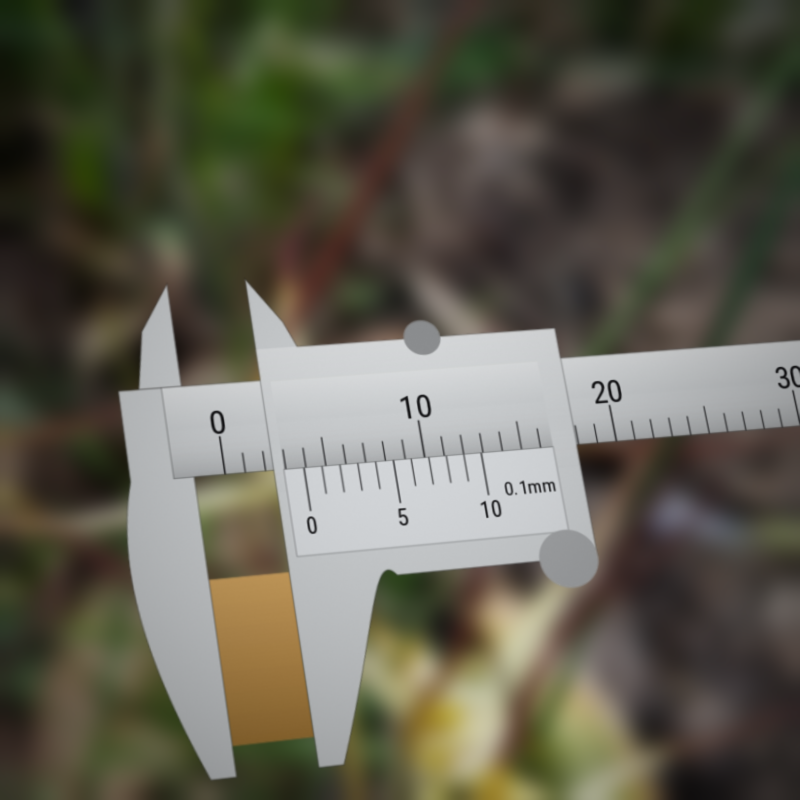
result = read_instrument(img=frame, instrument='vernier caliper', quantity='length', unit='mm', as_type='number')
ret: 3.9 mm
